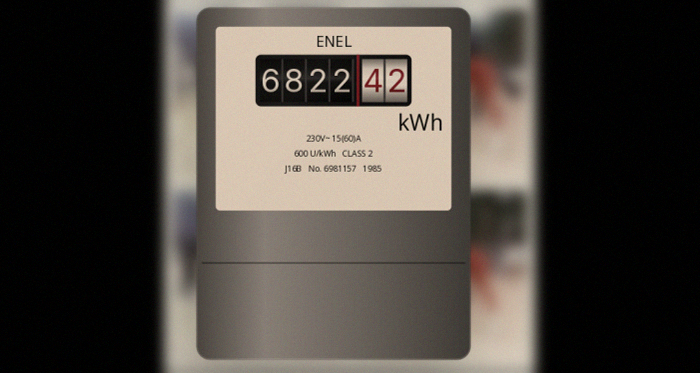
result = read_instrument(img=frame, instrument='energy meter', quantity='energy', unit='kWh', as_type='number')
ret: 6822.42 kWh
